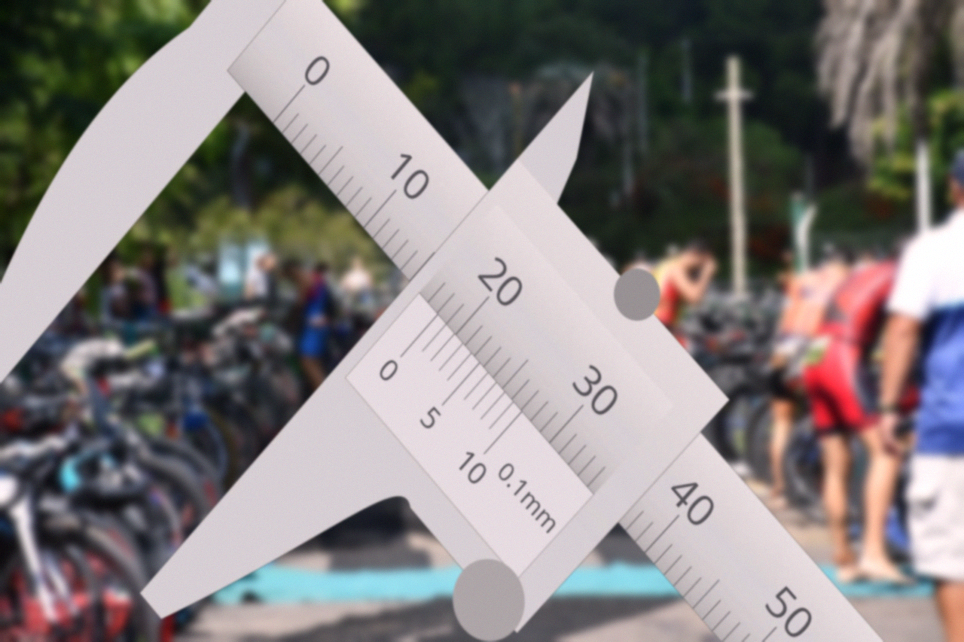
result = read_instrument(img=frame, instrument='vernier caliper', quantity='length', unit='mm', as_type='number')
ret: 18.1 mm
